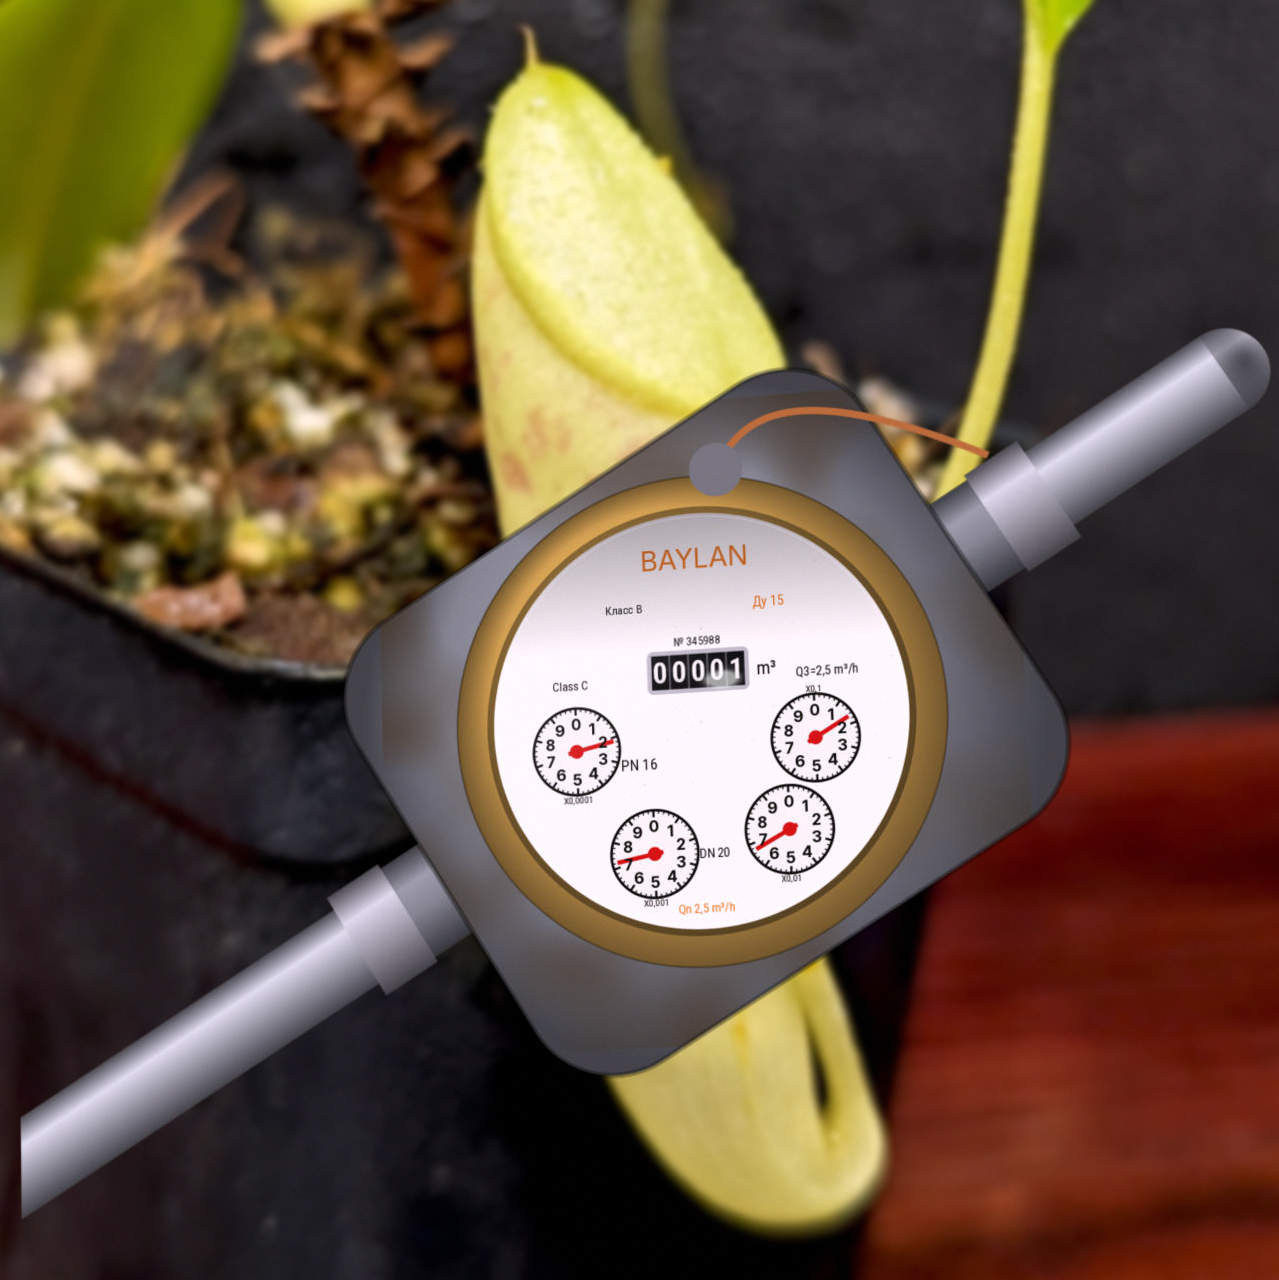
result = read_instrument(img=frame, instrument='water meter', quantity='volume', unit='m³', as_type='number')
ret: 1.1672 m³
